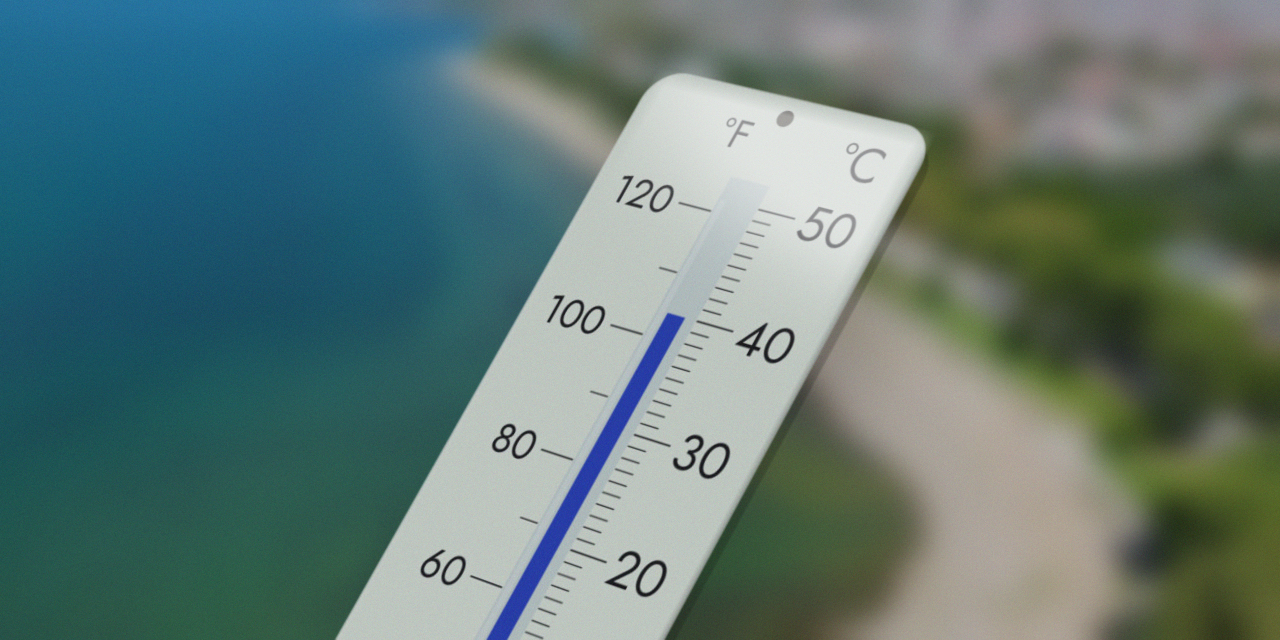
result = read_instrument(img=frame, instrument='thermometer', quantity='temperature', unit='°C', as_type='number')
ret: 40 °C
